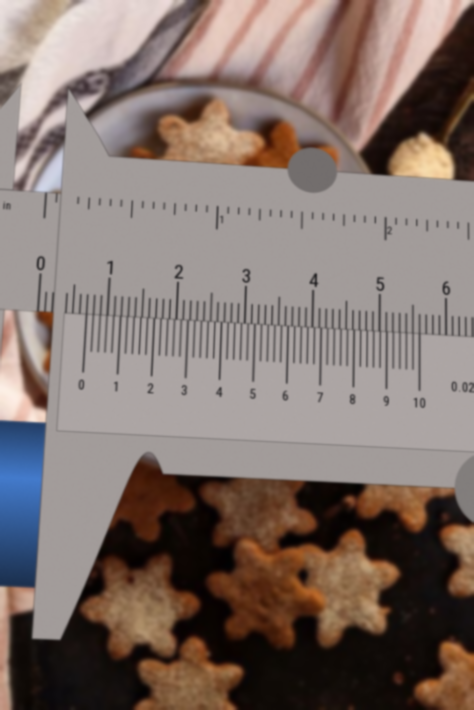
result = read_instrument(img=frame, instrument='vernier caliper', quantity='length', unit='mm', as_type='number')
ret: 7.0 mm
